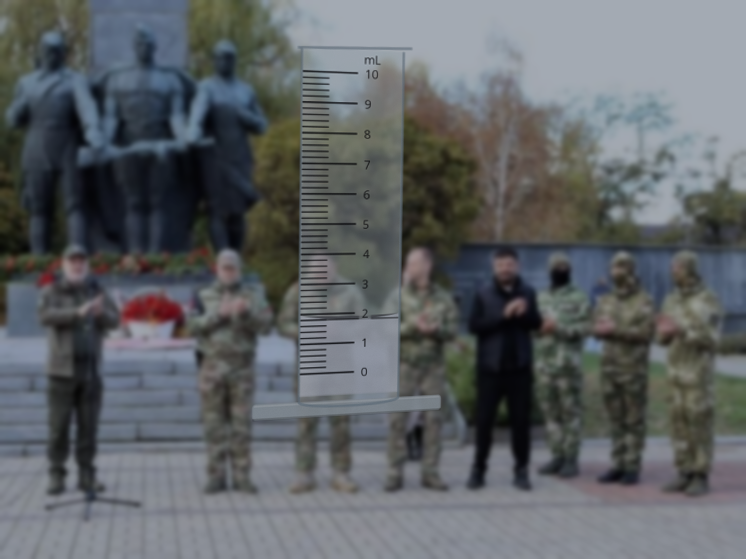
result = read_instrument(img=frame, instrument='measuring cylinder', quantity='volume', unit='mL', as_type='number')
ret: 1.8 mL
